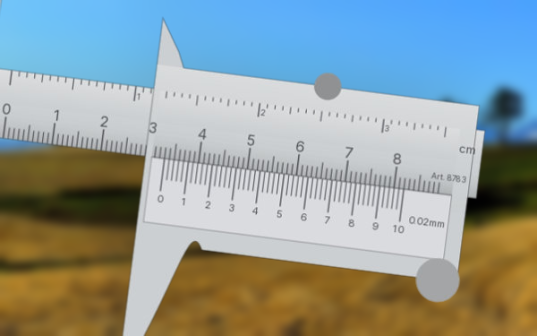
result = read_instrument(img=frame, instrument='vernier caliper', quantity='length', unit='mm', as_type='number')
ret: 33.0 mm
